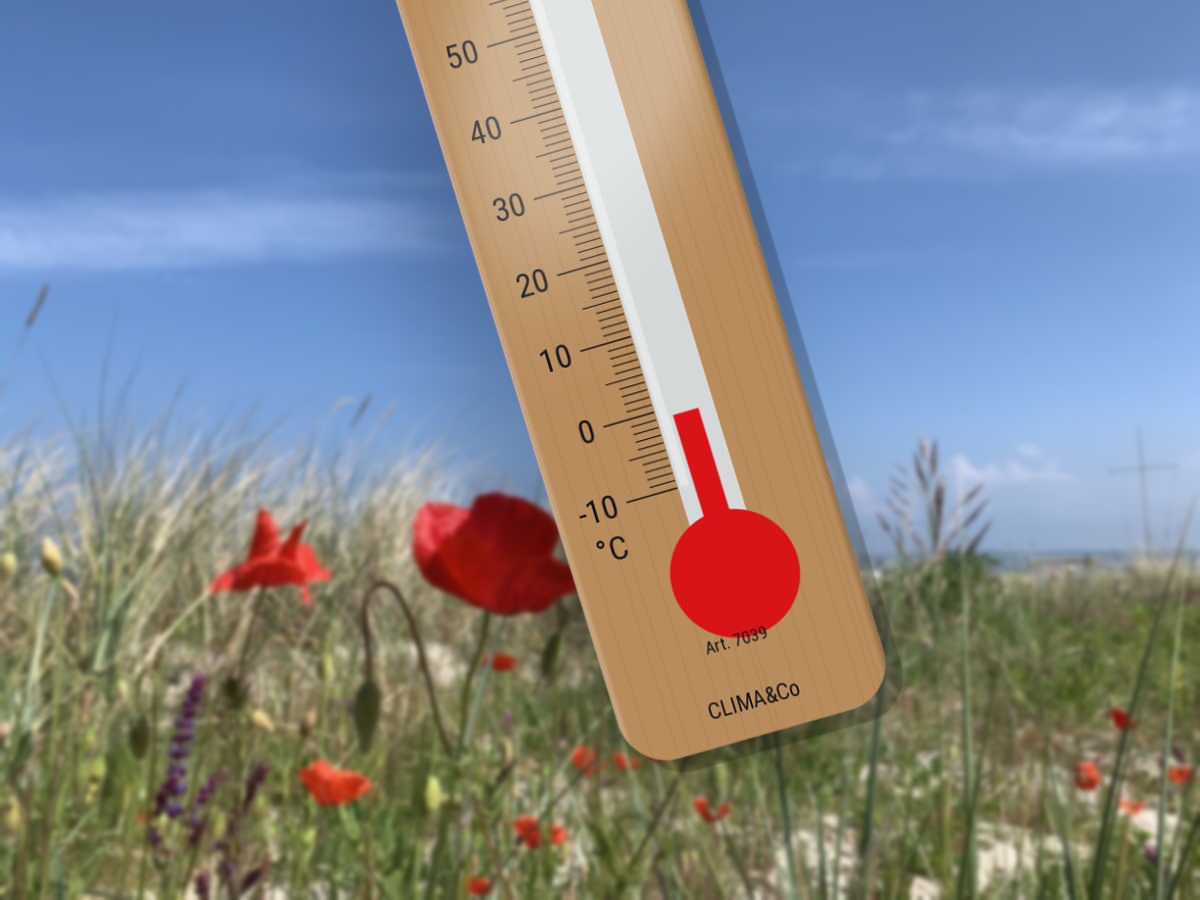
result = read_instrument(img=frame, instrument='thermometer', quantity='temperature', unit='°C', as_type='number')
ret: -1 °C
